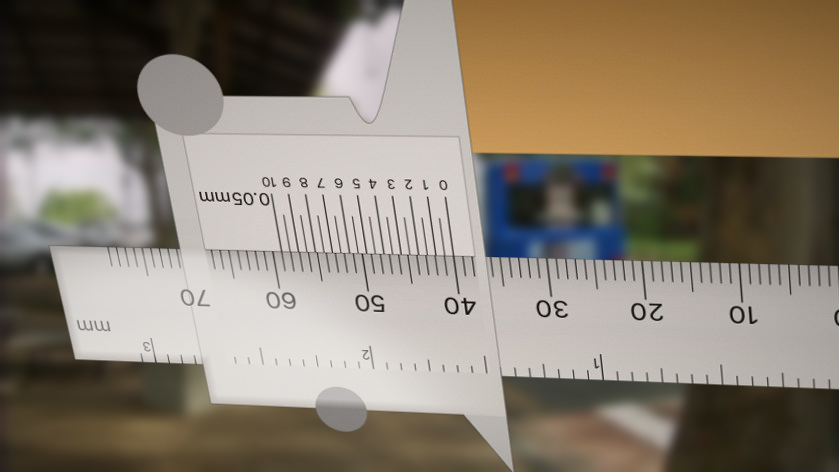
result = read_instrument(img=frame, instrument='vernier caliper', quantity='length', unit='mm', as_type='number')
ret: 40.0 mm
